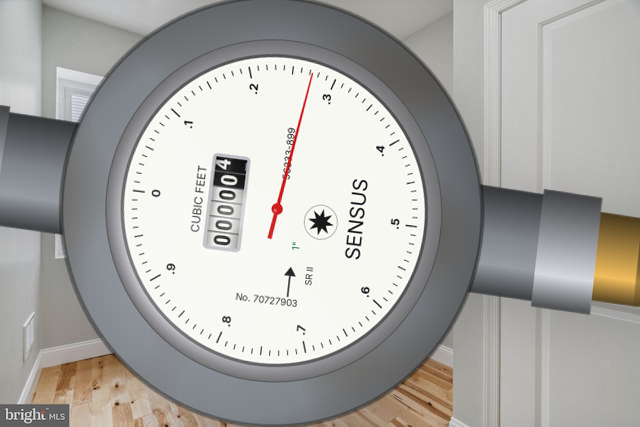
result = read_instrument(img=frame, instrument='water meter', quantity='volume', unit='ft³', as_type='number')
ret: 4.27 ft³
